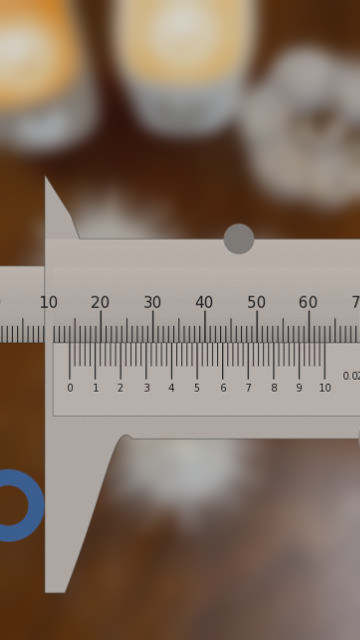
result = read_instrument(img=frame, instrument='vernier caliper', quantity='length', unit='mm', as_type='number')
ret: 14.0 mm
